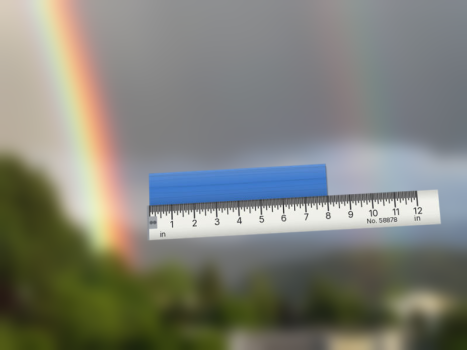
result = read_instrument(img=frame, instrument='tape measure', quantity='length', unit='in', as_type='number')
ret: 8 in
